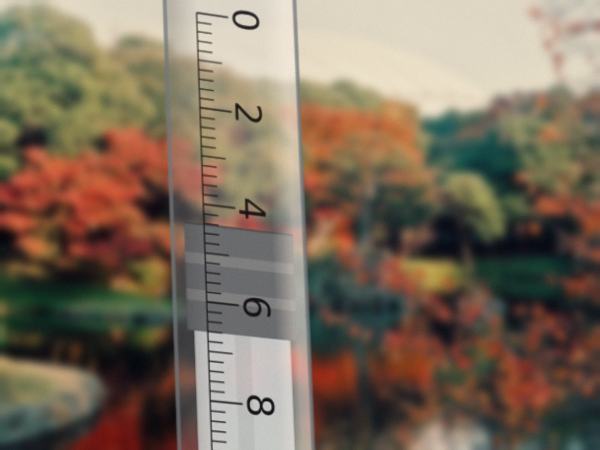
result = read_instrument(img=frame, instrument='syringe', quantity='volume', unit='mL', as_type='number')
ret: 4.4 mL
